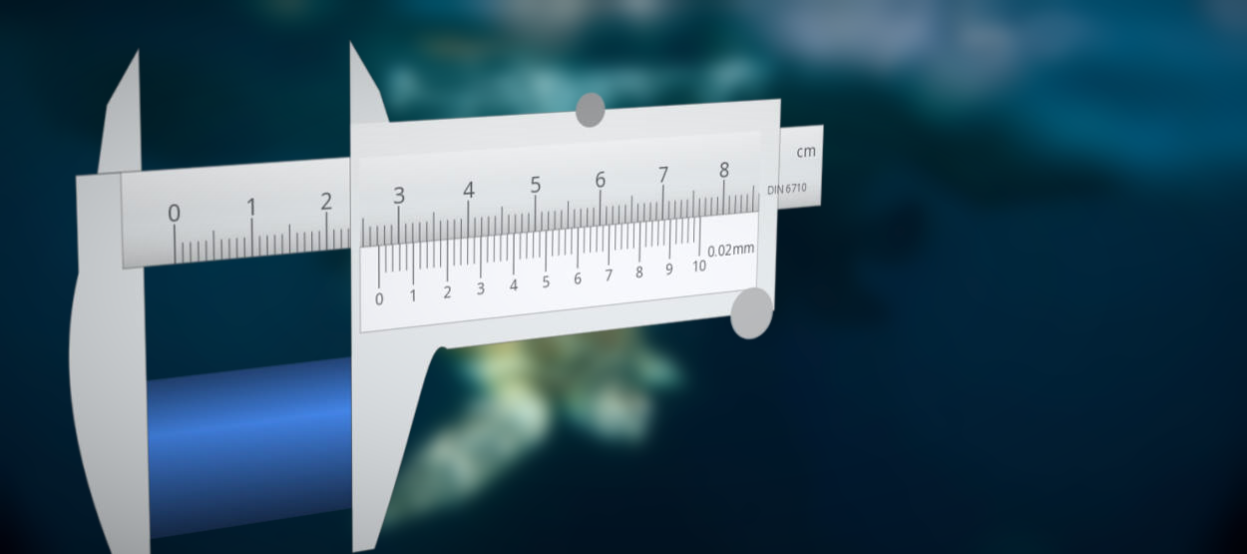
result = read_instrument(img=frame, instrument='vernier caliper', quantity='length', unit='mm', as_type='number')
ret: 27.2 mm
